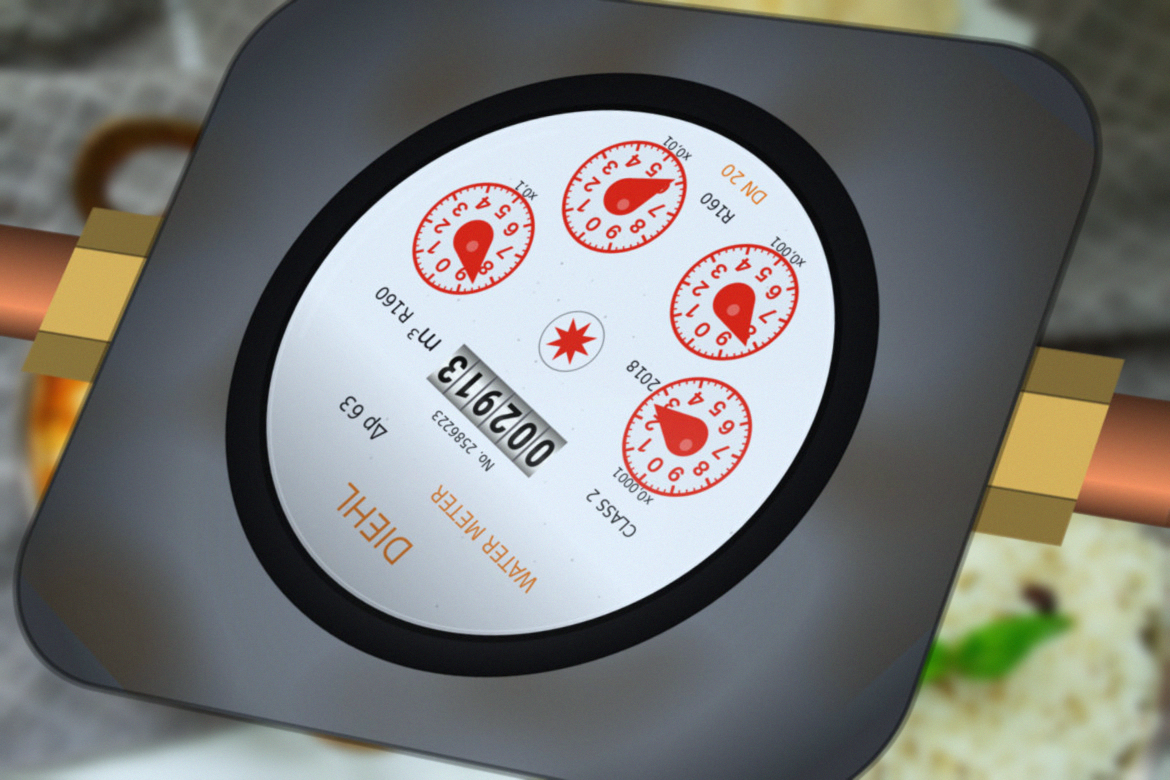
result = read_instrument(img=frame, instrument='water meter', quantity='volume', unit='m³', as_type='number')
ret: 2913.8582 m³
